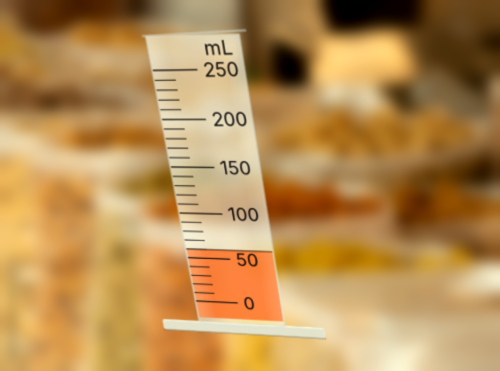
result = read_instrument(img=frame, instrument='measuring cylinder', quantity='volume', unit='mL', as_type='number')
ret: 60 mL
